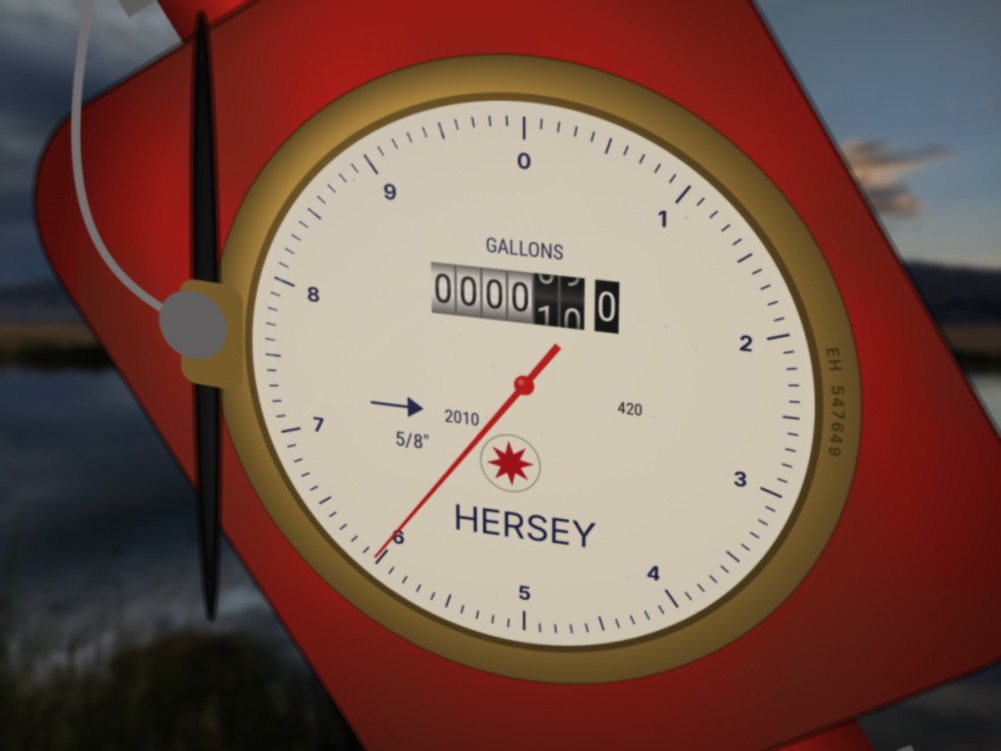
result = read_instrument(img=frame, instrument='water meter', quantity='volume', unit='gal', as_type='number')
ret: 96.0 gal
